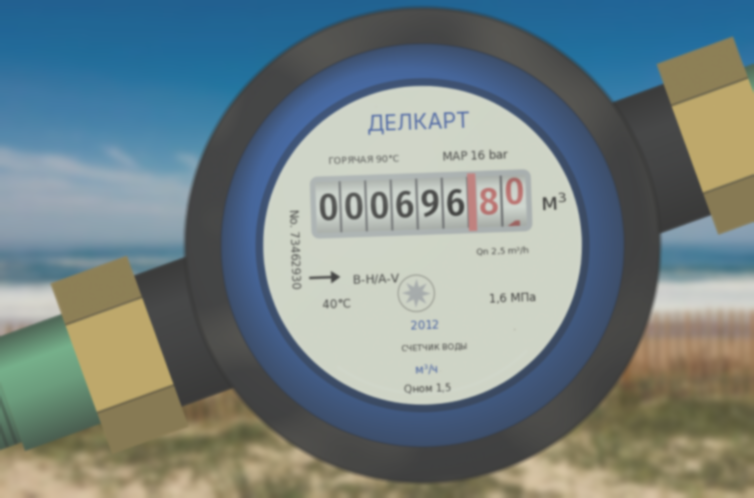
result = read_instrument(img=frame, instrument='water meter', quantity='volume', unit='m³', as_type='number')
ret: 696.80 m³
